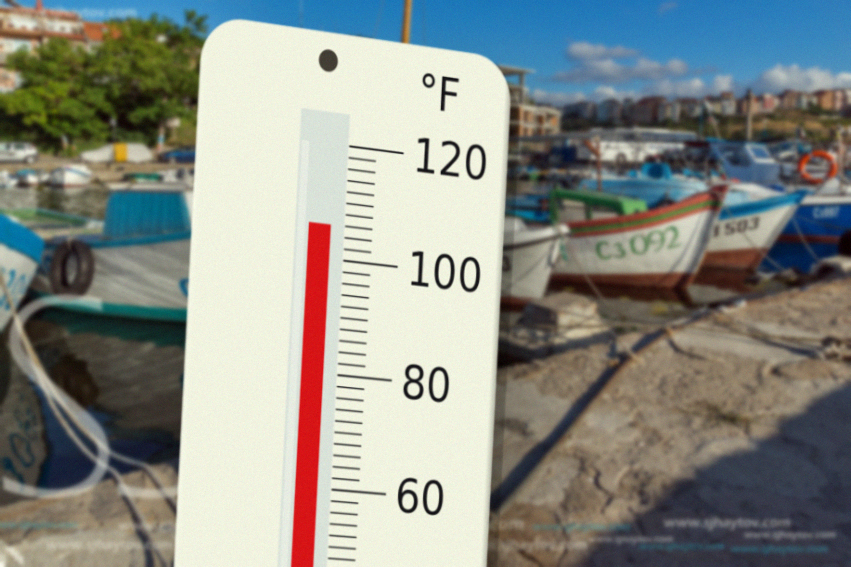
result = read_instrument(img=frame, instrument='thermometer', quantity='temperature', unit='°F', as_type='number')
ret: 106 °F
